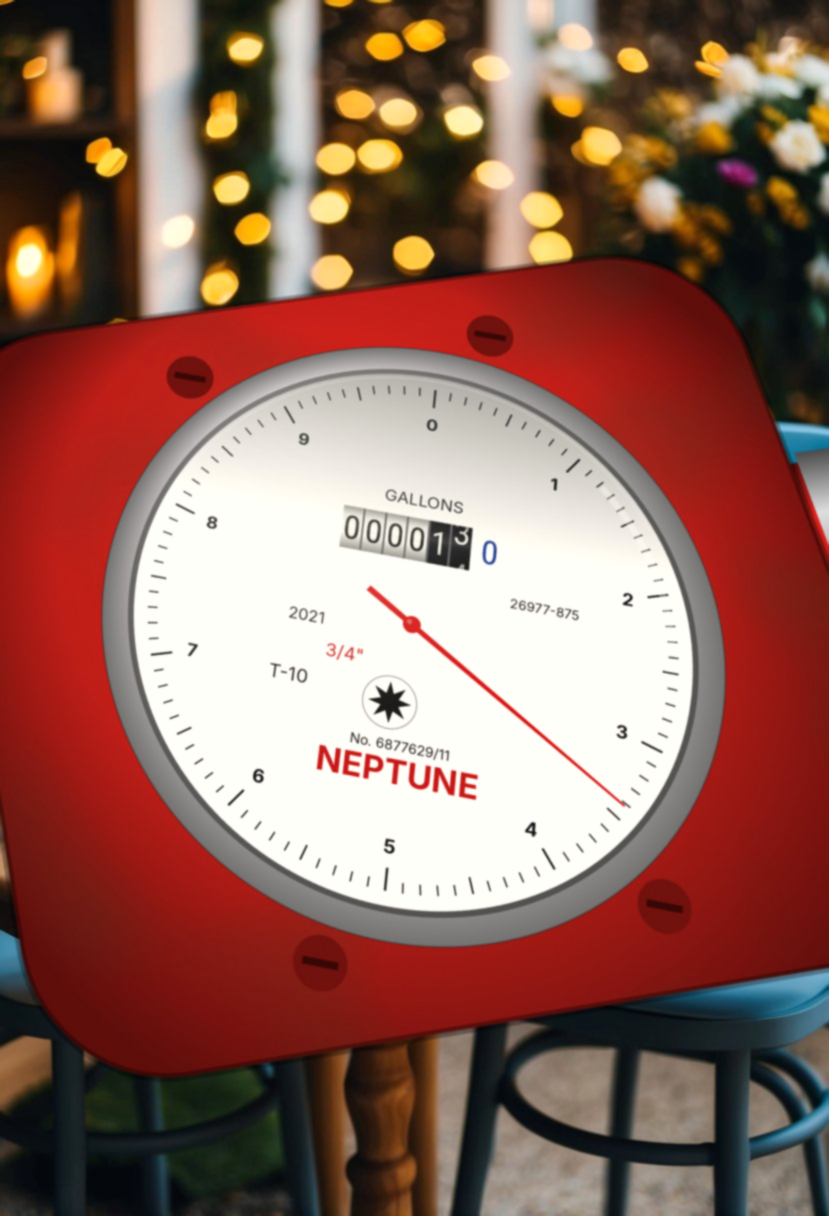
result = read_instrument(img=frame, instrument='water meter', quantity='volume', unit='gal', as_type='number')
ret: 133.4 gal
